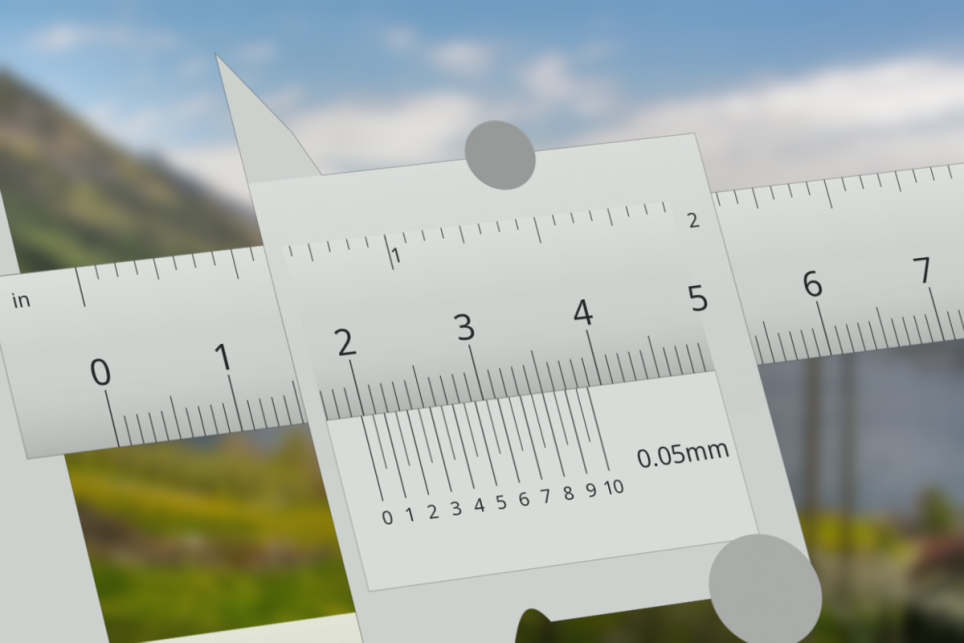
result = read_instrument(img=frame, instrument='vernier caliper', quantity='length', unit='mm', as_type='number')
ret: 19.8 mm
